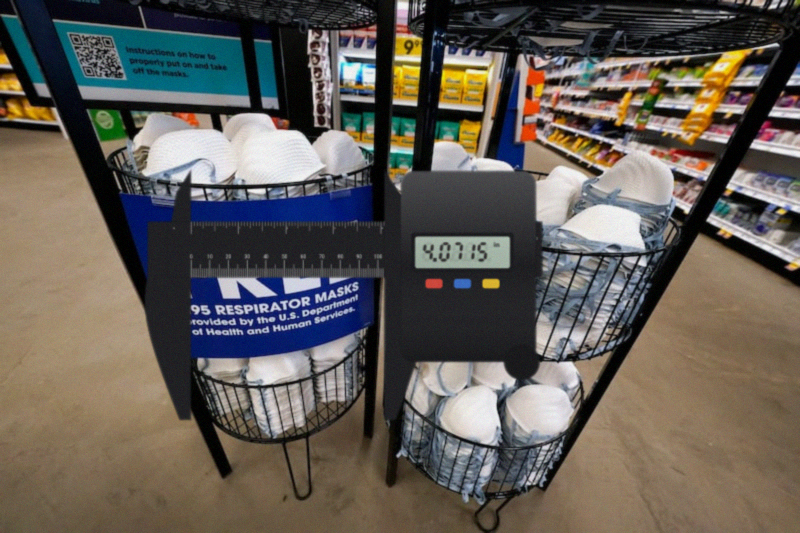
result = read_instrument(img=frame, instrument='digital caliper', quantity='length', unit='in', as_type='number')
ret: 4.0715 in
